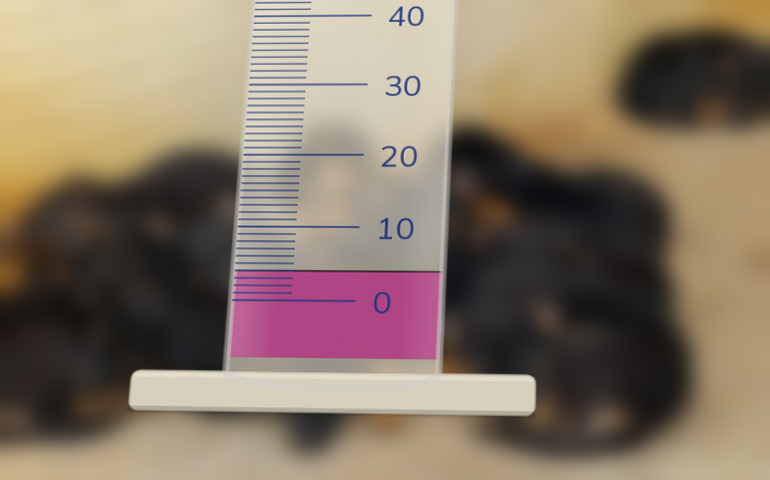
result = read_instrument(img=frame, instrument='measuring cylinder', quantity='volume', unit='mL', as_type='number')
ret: 4 mL
